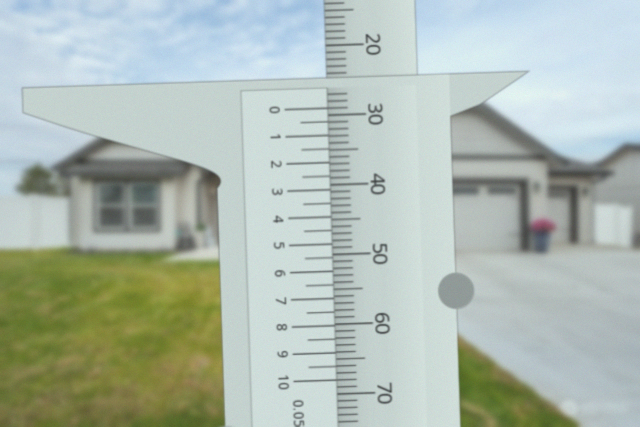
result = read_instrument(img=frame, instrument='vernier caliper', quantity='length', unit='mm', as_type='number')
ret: 29.0 mm
